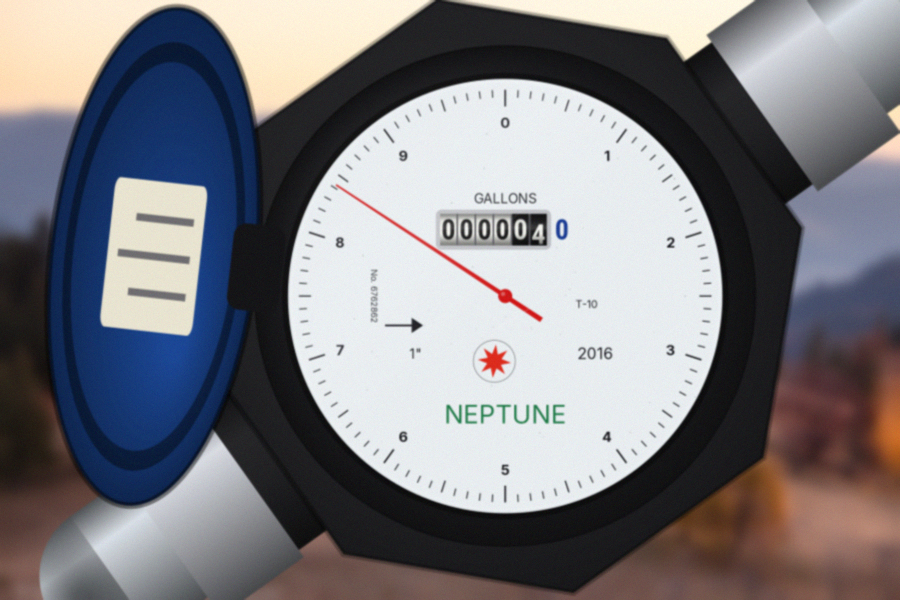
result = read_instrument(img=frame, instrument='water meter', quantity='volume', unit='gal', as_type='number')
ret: 38.4 gal
